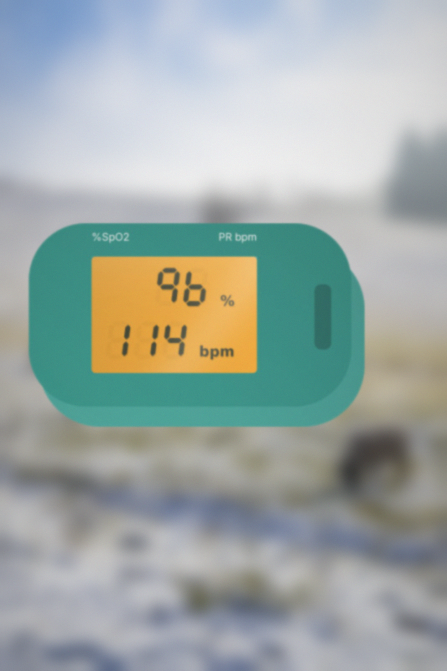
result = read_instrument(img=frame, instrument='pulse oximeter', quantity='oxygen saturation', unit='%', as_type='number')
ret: 96 %
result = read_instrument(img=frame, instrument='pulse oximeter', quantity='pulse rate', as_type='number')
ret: 114 bpm
